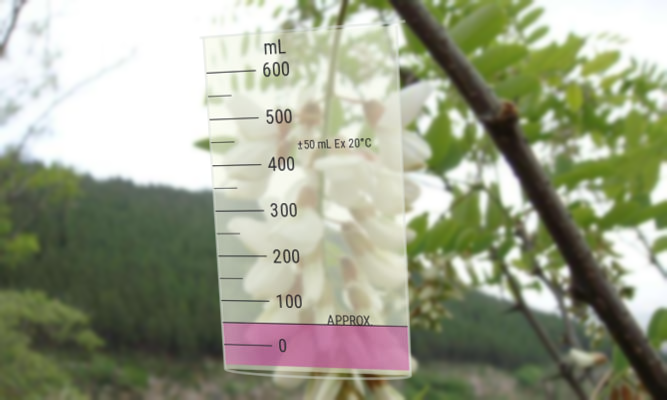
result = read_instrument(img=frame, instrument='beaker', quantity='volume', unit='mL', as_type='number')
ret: 50 mL
